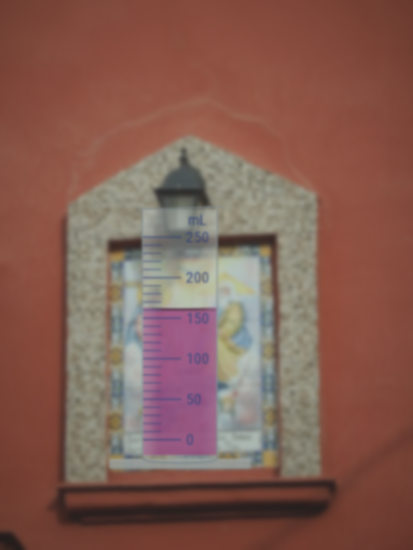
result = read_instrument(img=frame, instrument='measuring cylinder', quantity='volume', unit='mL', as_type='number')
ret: 160 mL
